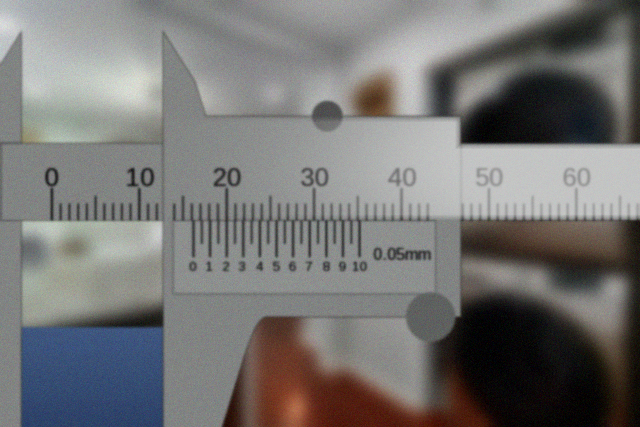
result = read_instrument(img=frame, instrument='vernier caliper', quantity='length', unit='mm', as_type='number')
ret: 16.2 mm
